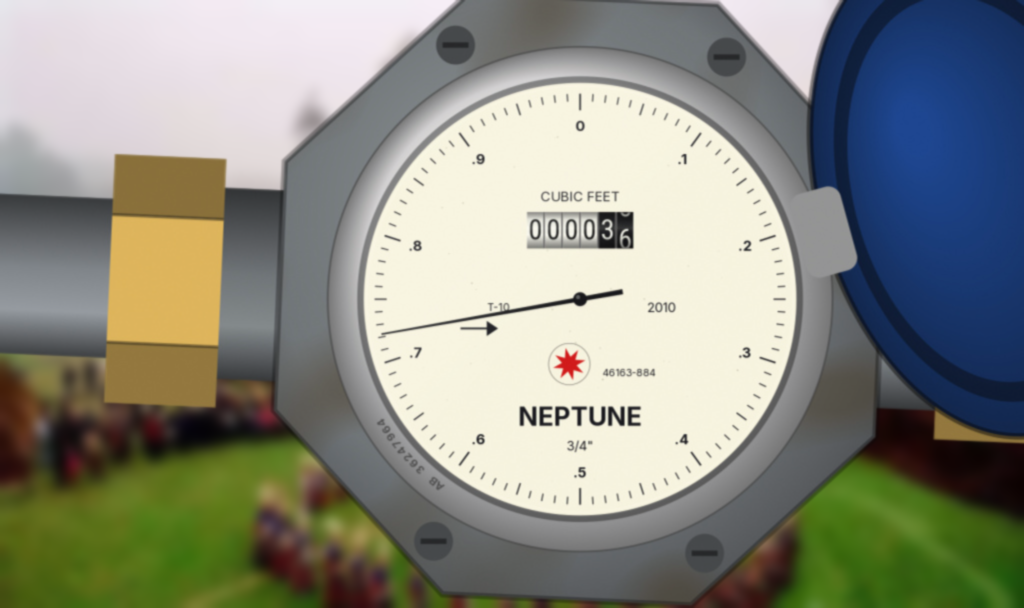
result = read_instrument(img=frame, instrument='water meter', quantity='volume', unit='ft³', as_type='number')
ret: 35.72 ft³
